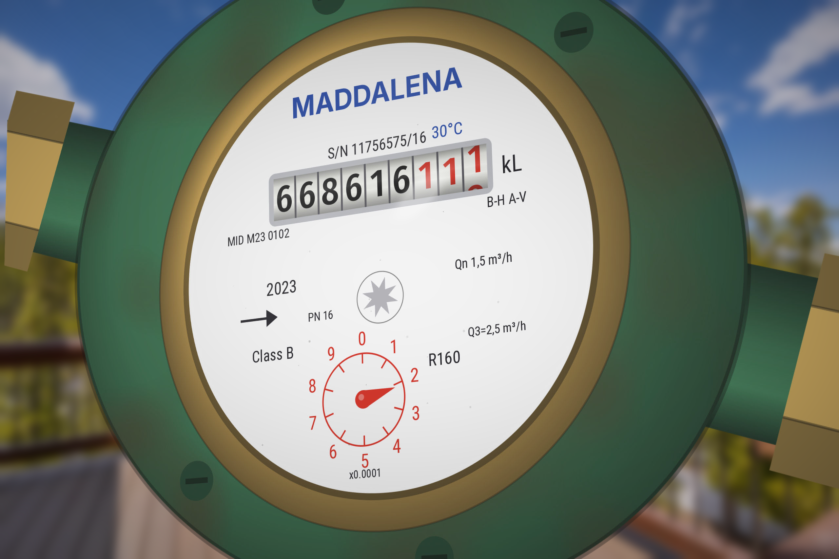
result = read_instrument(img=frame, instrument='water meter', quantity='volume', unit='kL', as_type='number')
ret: 668616.1112 kL
